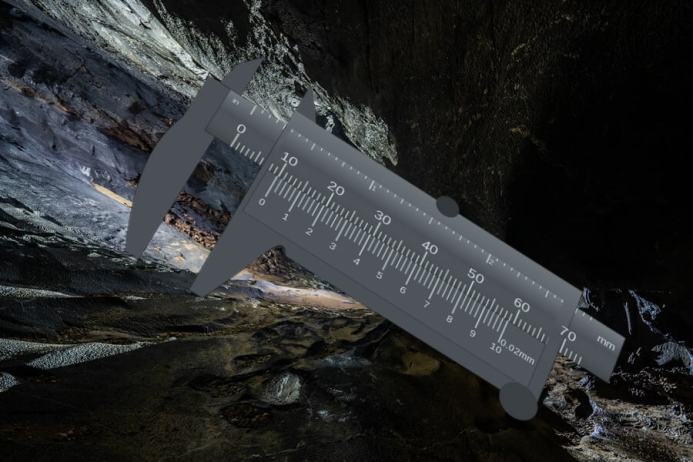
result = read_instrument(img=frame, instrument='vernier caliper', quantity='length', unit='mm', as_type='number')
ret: 9.8 mm
